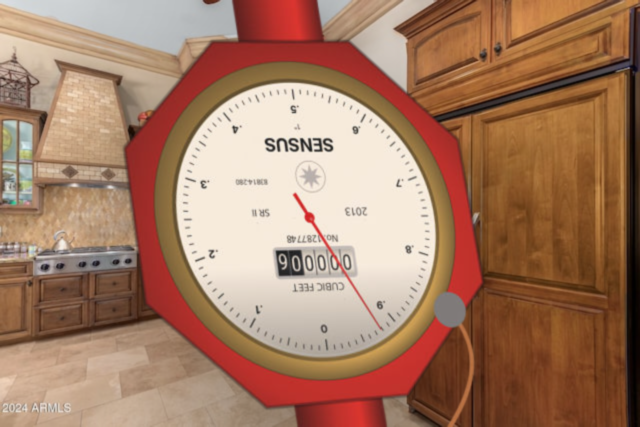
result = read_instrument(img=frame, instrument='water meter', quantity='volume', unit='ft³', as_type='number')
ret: 5.92 ft³
